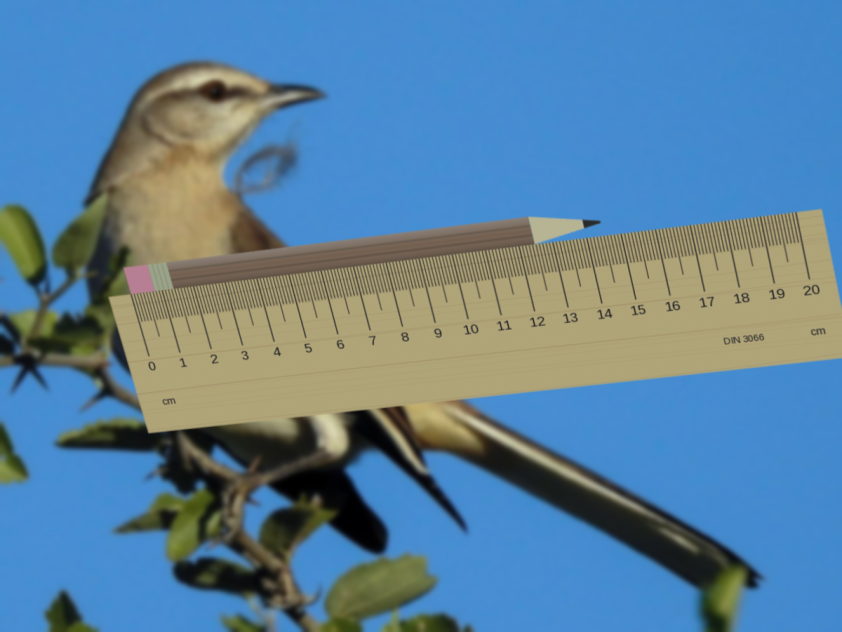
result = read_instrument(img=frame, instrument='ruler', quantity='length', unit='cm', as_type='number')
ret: 14.5 cm
